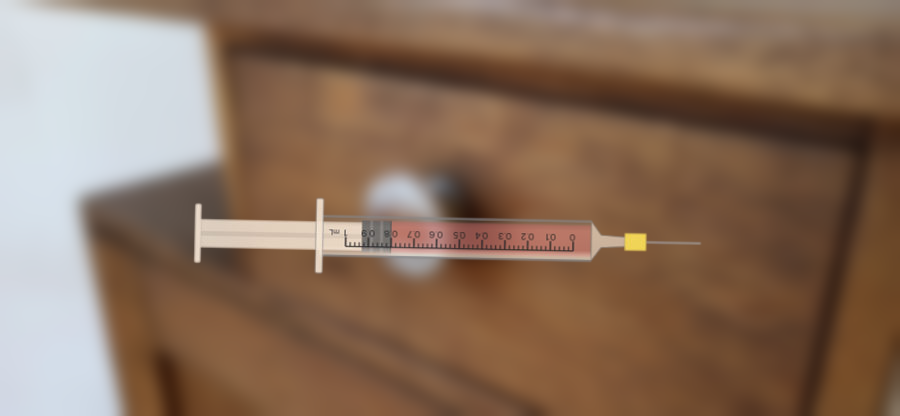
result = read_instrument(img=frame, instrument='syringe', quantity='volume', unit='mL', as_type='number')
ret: 0.8 mL
